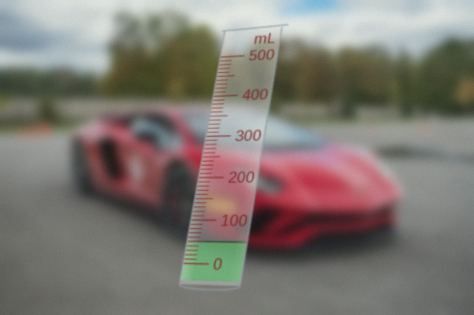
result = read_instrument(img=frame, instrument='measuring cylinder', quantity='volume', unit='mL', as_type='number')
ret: 50 mL
